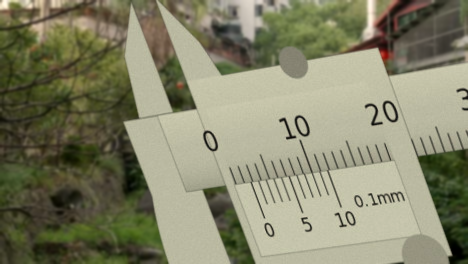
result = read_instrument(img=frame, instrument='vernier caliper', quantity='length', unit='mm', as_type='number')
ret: 2.8 mm
